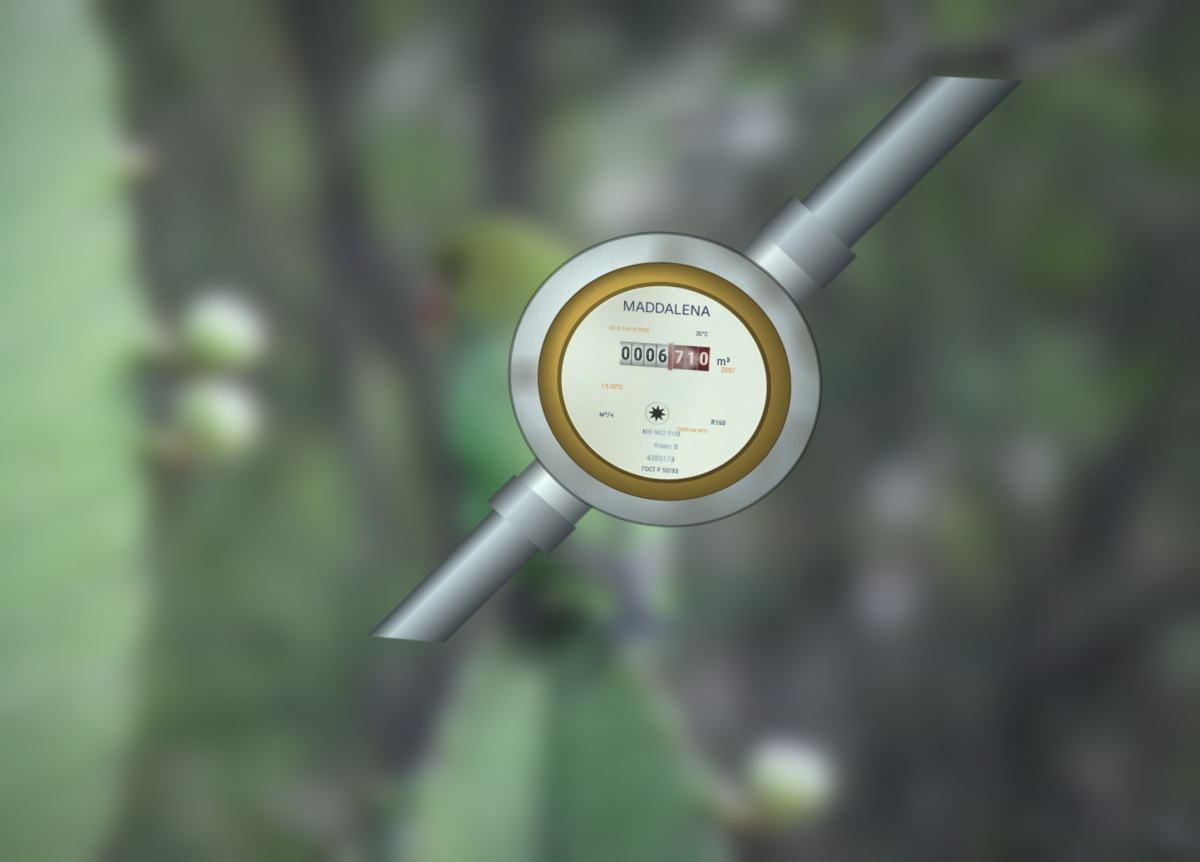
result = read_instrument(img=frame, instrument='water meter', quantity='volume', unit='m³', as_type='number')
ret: 6.710 m³
